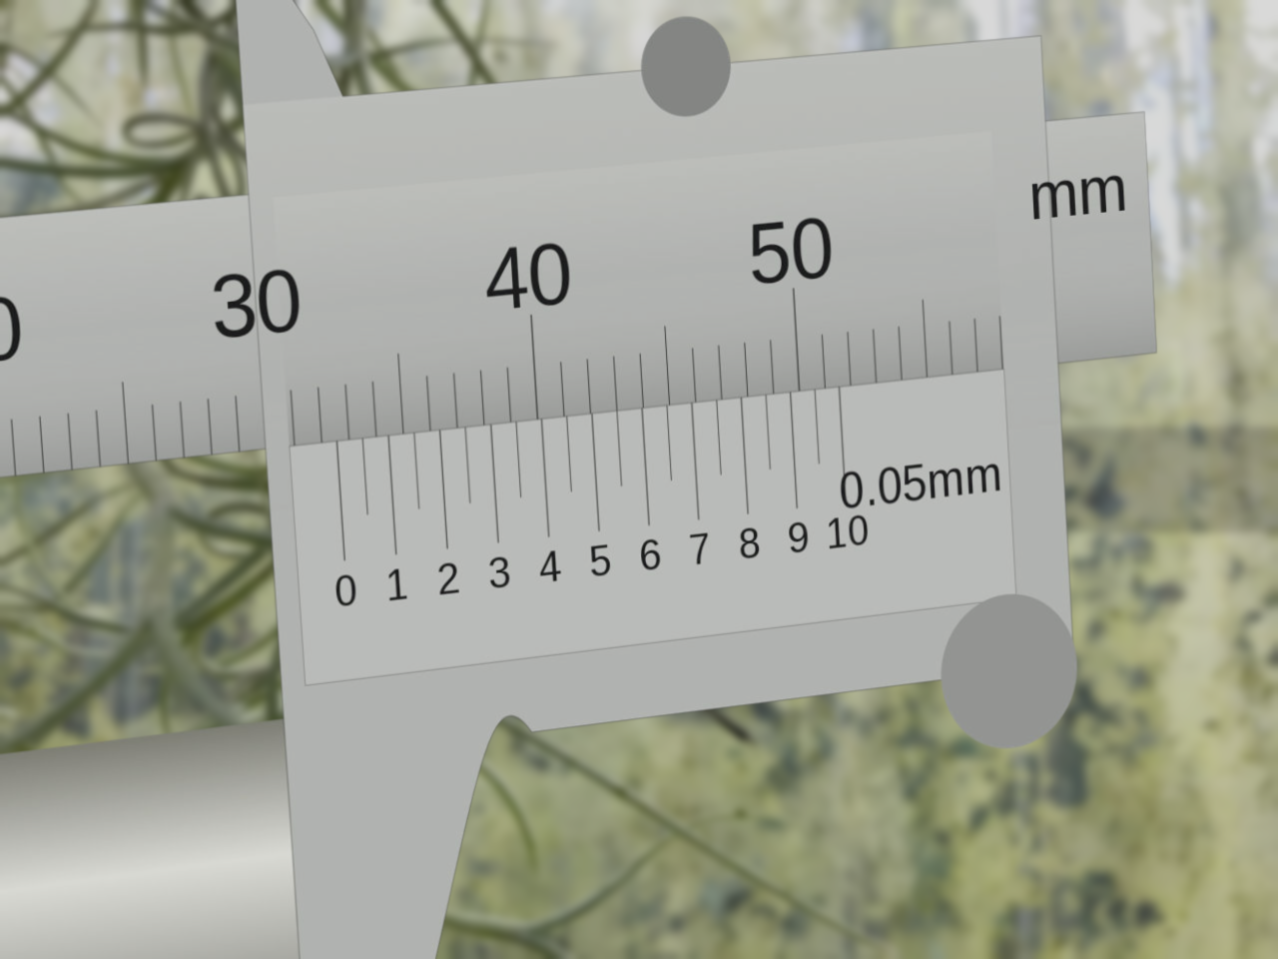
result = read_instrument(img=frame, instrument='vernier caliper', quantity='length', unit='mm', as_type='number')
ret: 32.55 mm
